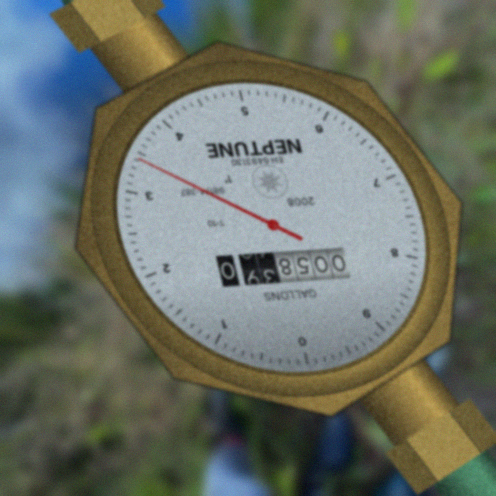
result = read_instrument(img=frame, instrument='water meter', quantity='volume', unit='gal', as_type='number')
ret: 58393.4 gal
